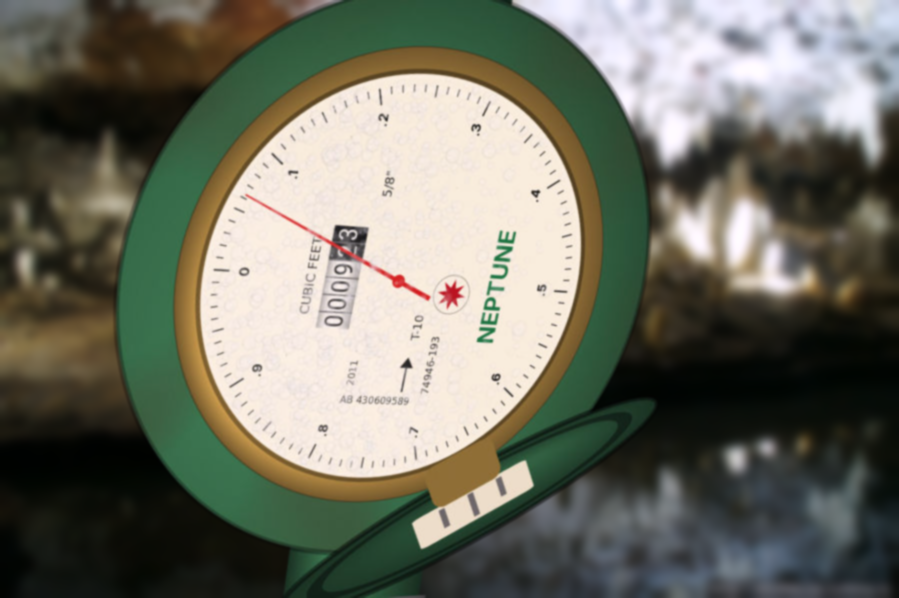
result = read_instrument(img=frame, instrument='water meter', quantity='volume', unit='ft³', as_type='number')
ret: 923.06 ft³
